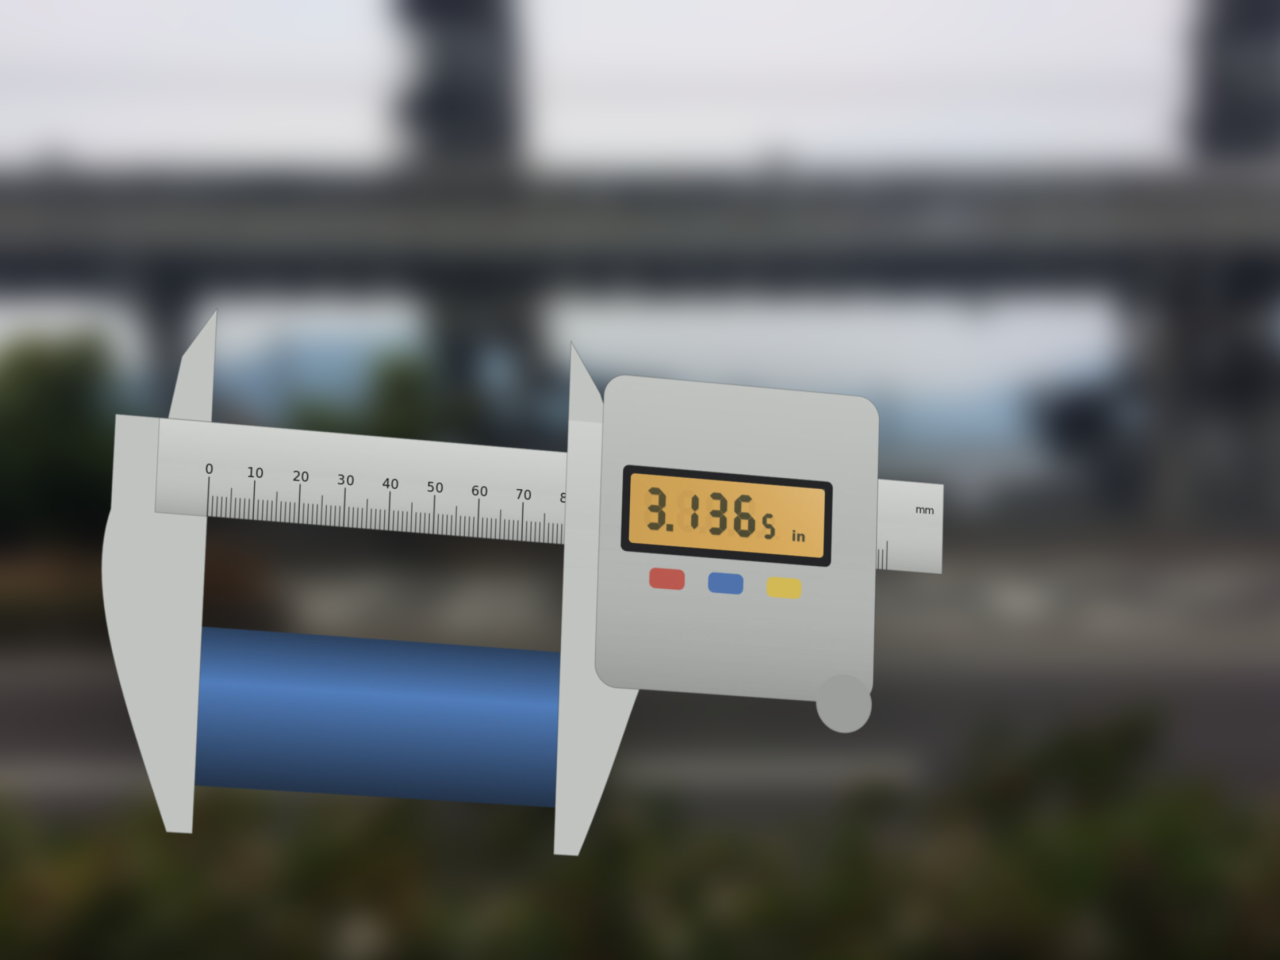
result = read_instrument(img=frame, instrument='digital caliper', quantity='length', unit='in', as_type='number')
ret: 3.1365 in
